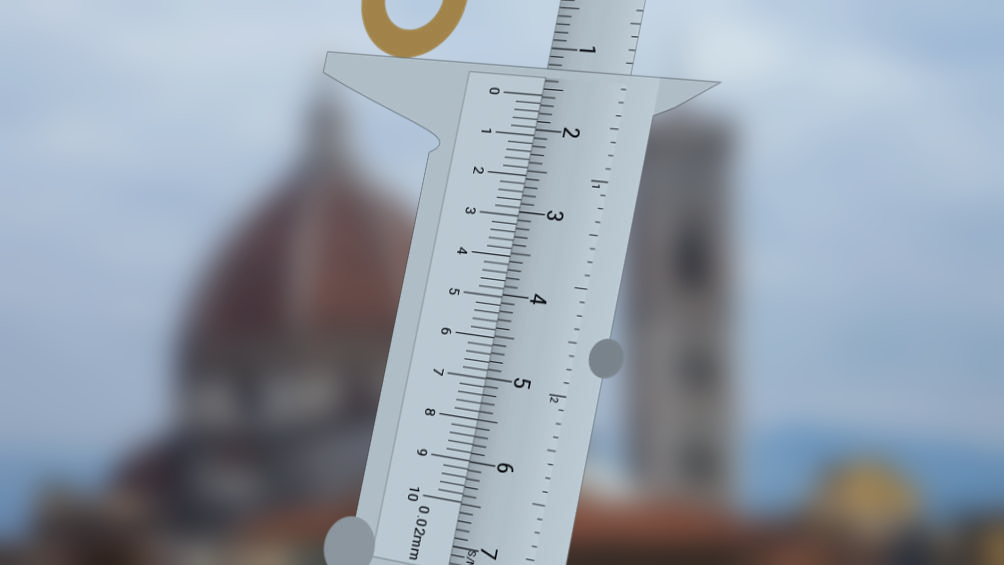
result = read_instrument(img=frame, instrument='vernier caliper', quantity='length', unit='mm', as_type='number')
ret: 15.8 mm
